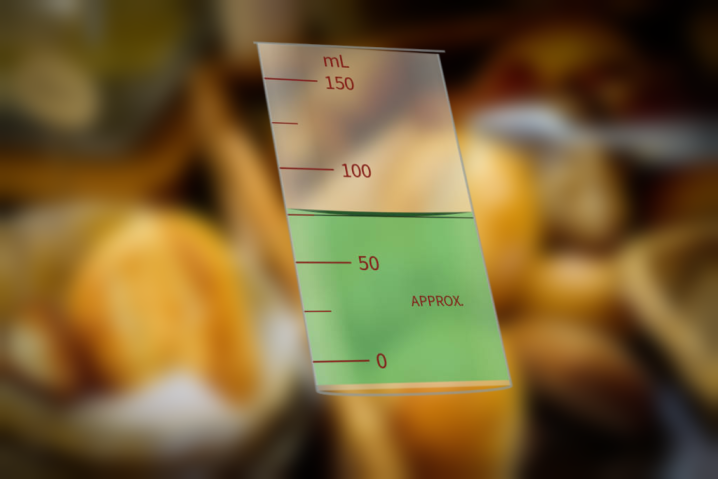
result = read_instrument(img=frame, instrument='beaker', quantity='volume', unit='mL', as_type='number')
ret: 75 mL
